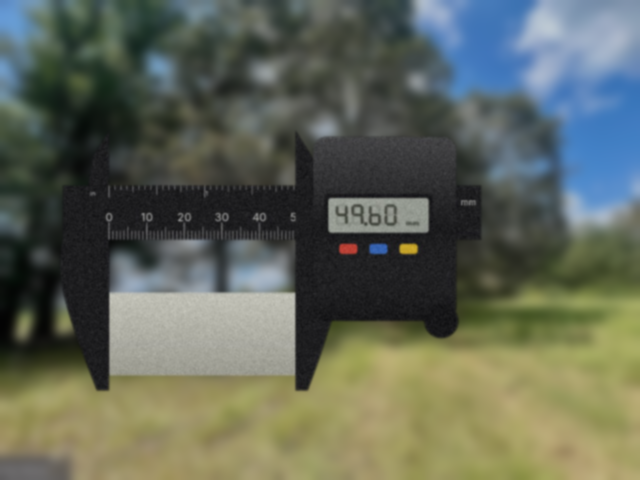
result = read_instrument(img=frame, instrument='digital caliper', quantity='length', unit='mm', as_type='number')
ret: 49.60 mm
